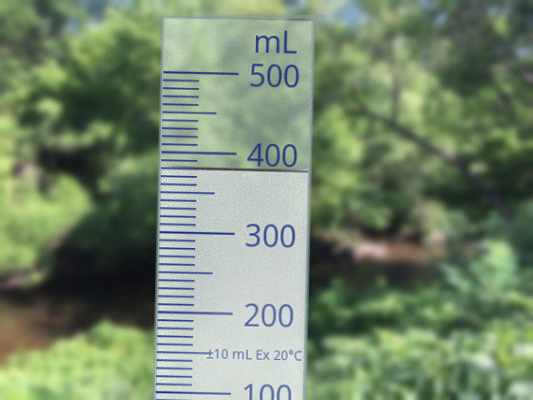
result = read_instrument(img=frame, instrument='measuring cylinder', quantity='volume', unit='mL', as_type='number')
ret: 380 mL
